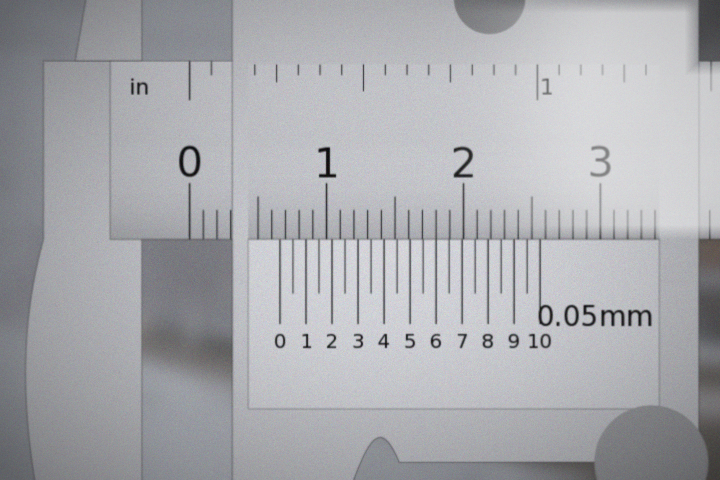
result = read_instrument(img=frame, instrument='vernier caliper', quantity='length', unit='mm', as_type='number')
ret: 6.6 mm
